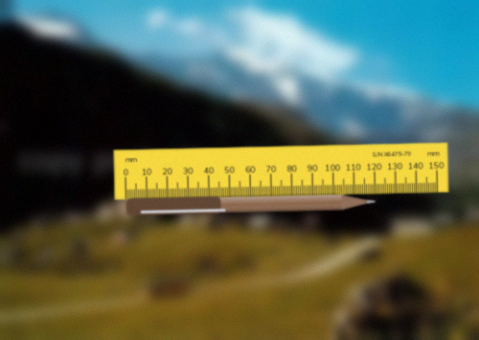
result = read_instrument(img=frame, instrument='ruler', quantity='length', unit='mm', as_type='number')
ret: 120 mm
